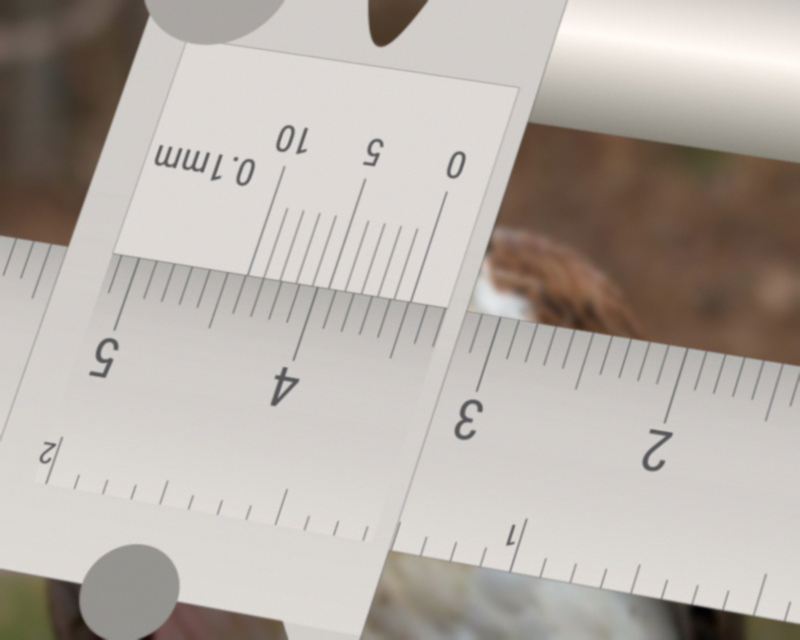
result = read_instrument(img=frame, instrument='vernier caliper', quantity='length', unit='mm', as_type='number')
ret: 34.9 mm
